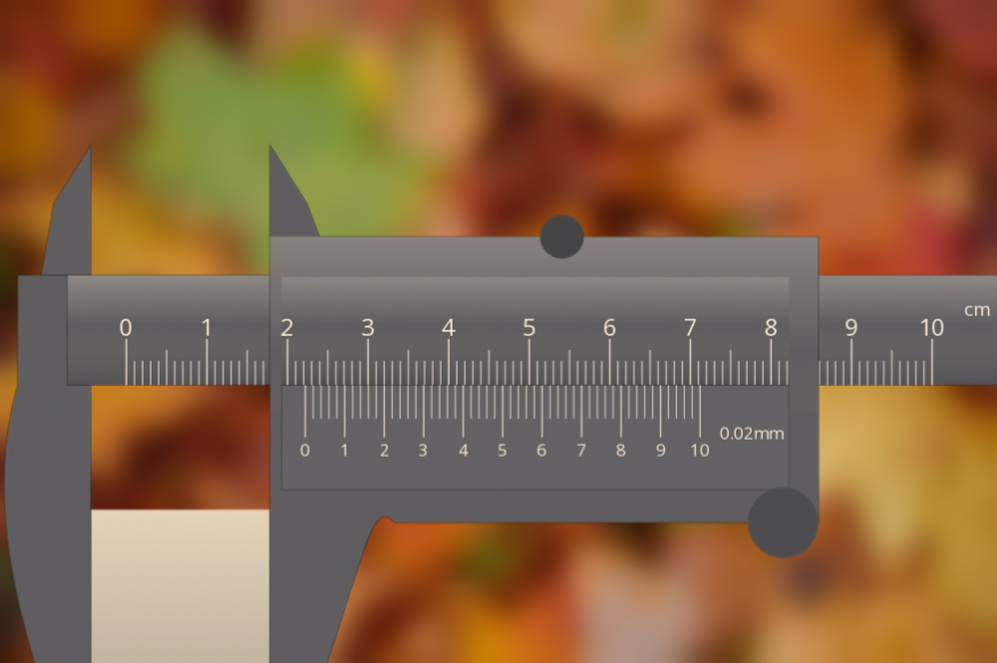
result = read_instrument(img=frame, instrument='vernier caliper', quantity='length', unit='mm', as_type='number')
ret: 22.2 mm
